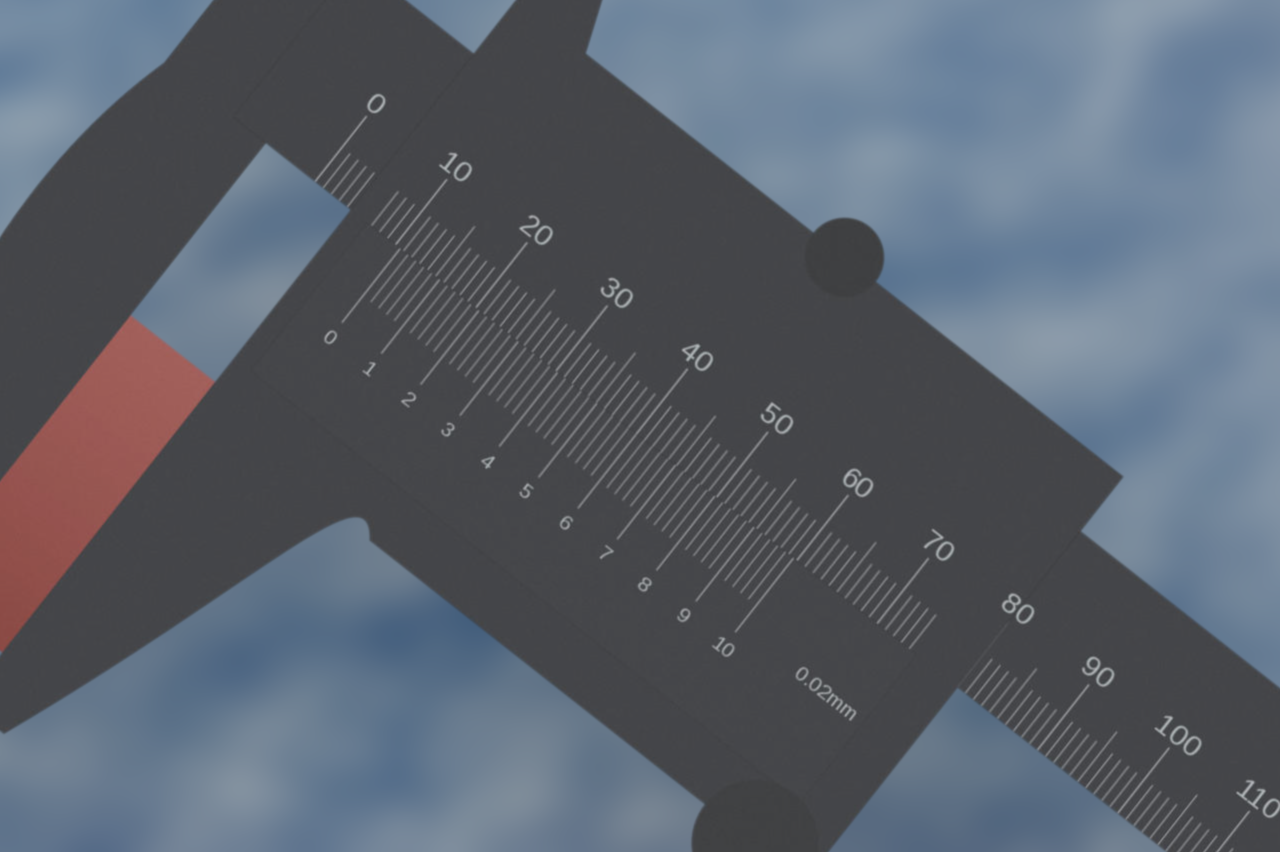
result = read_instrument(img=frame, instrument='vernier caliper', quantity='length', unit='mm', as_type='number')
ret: 10.6 mm
